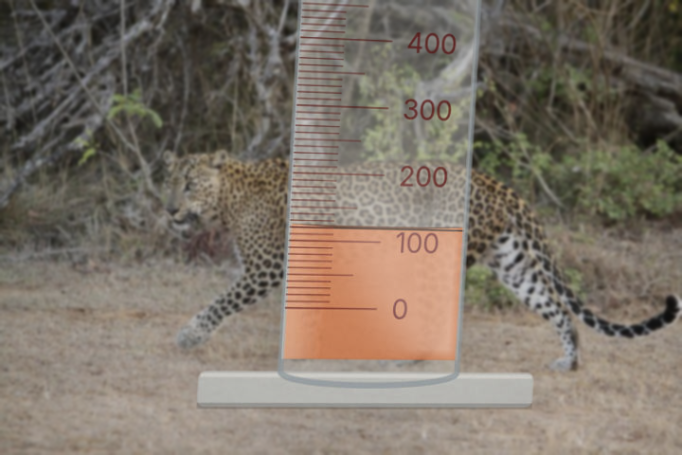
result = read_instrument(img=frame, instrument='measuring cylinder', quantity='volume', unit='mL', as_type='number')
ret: 120 mL
